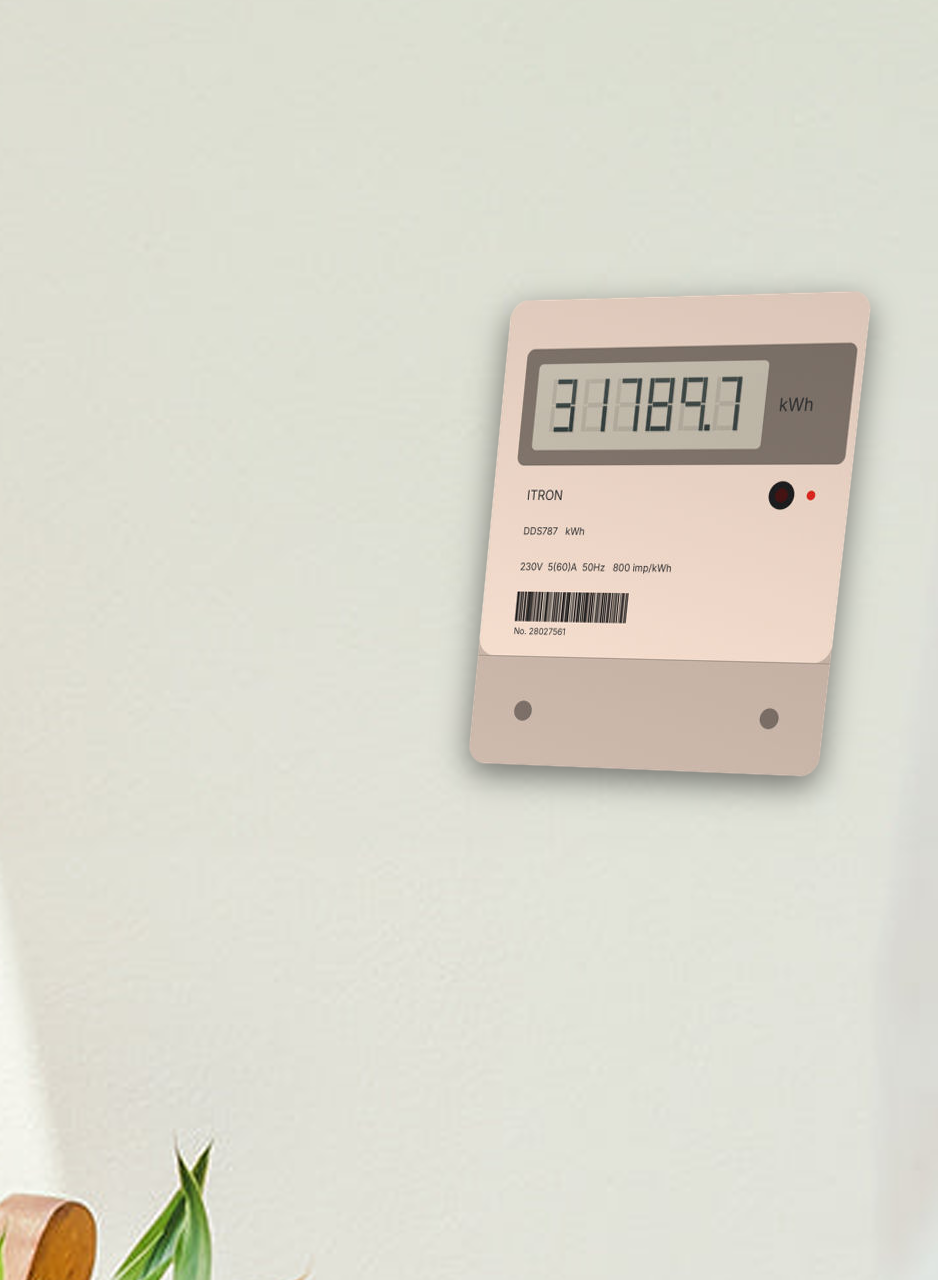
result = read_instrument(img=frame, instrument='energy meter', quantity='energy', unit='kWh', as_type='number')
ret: 31789.7 kWh
